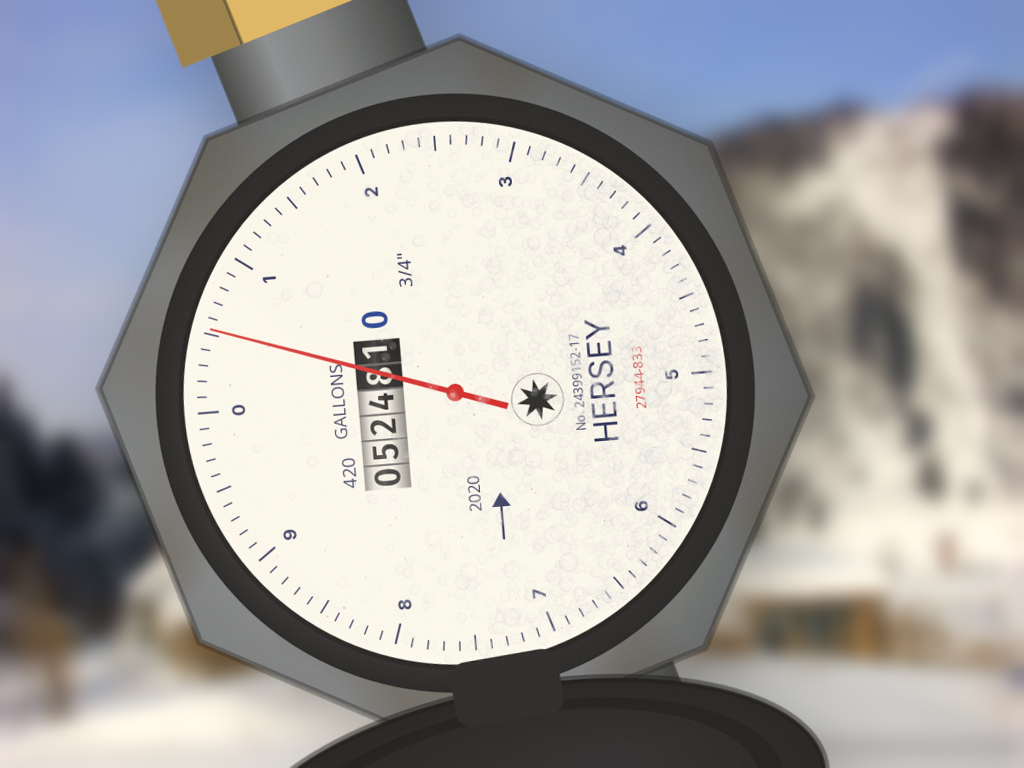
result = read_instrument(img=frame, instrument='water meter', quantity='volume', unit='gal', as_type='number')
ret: 524810.5 gal
